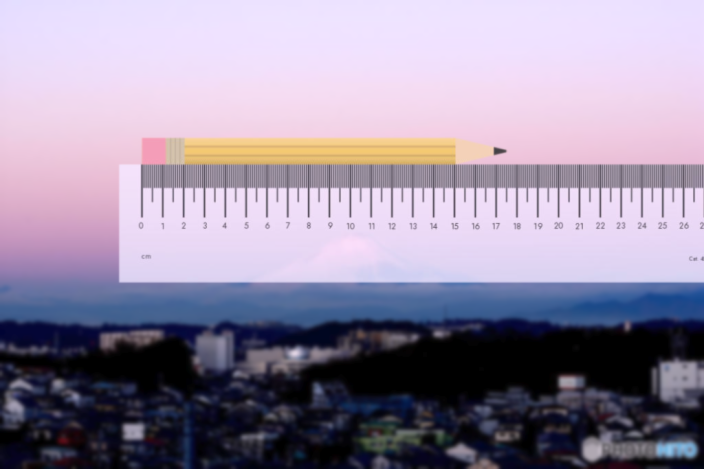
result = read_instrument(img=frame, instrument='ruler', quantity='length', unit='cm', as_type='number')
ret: 17.5 cm
